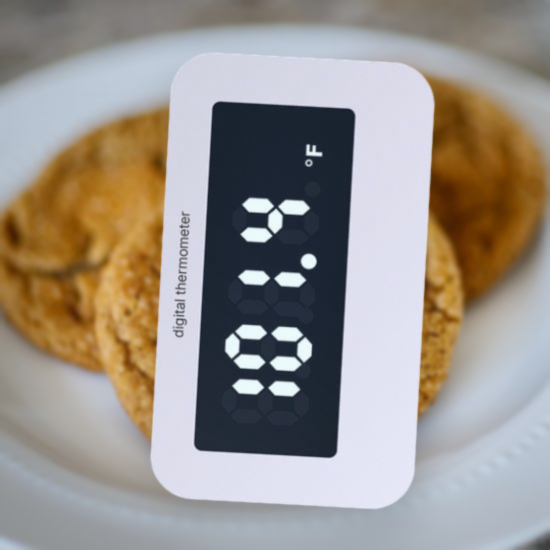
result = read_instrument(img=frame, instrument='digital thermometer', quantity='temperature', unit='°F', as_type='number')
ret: 101.4 °F
